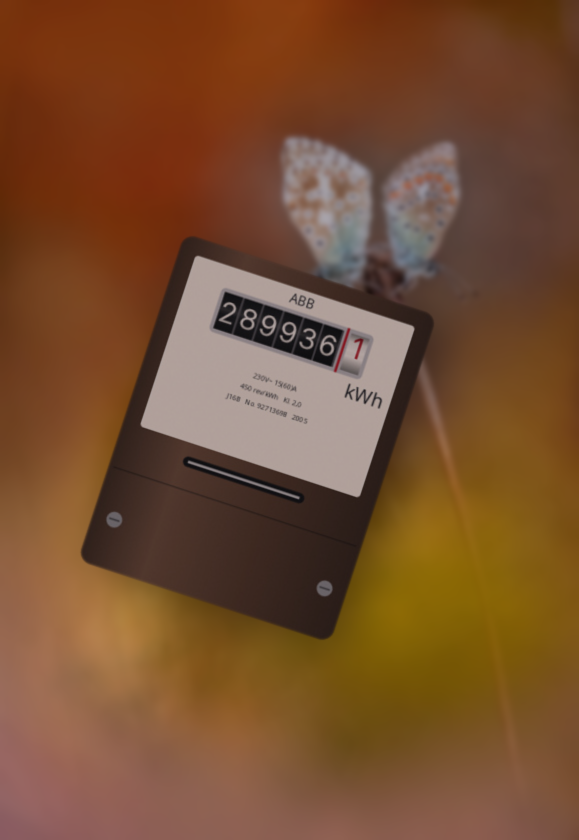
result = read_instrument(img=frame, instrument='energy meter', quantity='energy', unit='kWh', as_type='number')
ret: 289936.1 kWh
